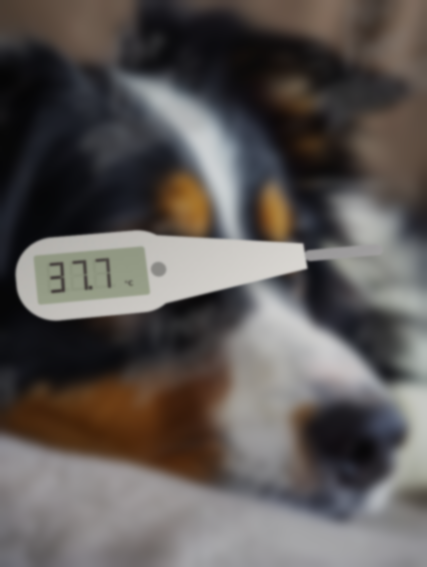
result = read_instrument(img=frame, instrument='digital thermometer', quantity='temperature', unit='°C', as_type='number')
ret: 37.7 °C
